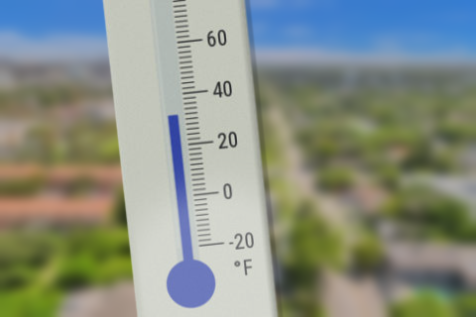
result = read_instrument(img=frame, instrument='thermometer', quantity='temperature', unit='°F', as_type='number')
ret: 32 °F
